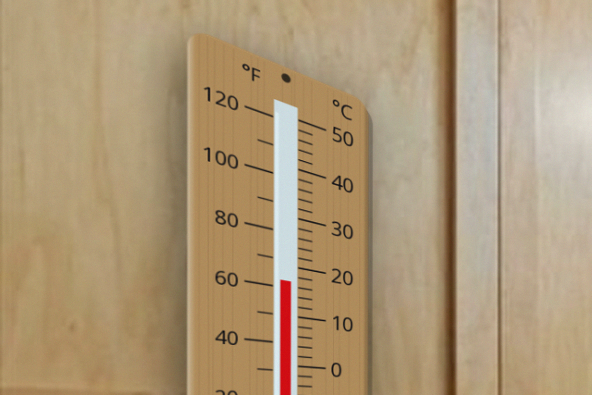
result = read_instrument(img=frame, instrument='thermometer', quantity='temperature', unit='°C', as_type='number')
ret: 17 °C
